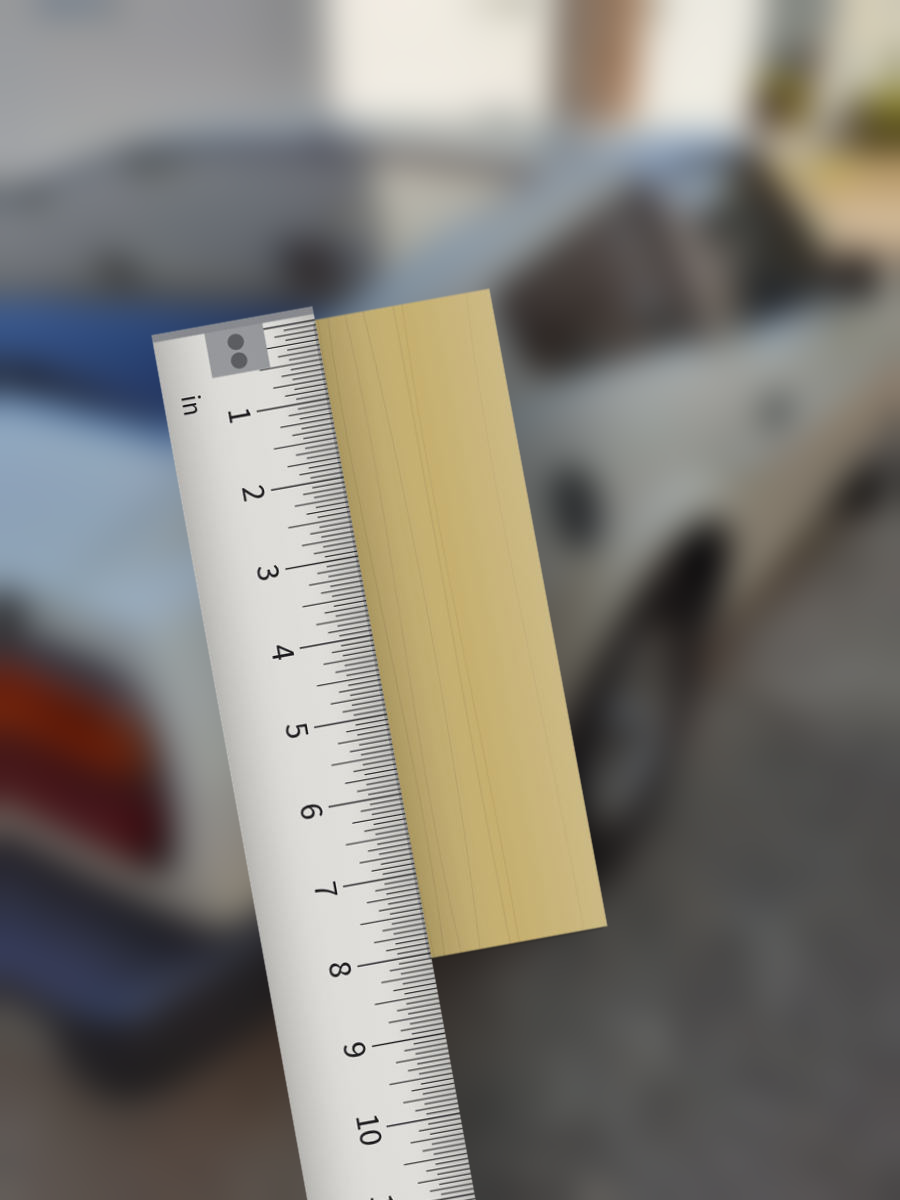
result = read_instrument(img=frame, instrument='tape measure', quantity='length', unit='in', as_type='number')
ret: 8.0625 in
